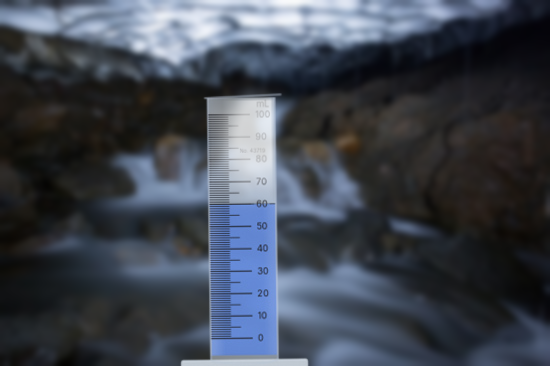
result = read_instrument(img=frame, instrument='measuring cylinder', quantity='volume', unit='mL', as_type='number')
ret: 60 mL
